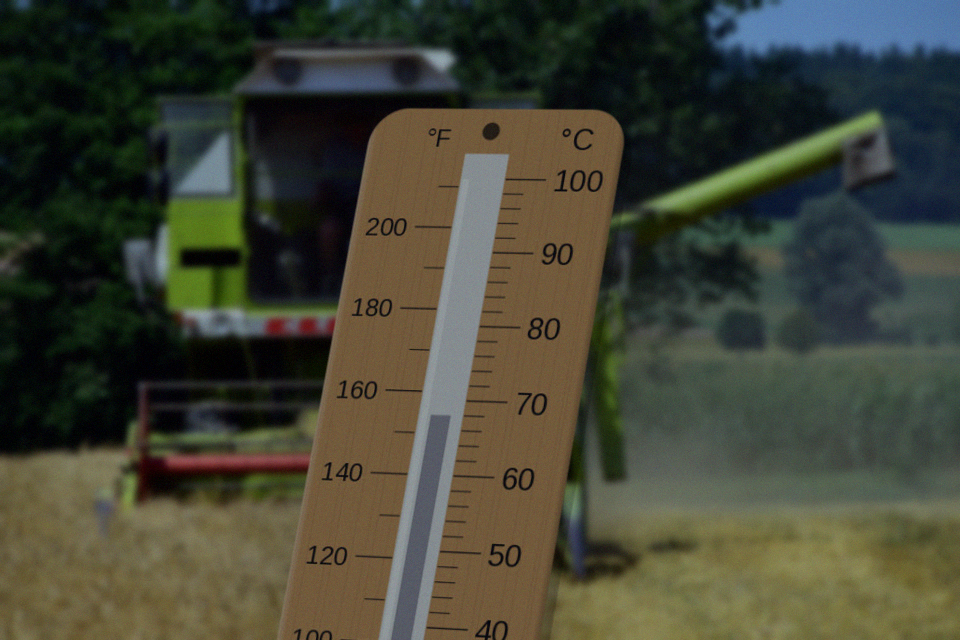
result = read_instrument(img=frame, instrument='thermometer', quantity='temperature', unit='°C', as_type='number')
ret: 68 °C
